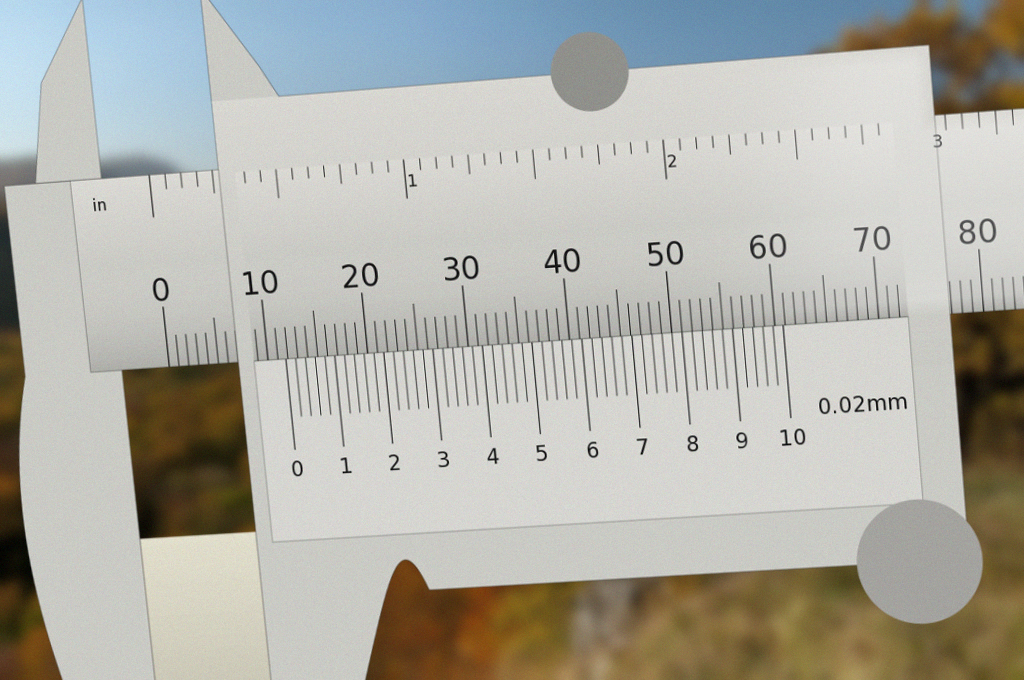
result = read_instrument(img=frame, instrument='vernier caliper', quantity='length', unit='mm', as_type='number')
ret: 11.8 mm
